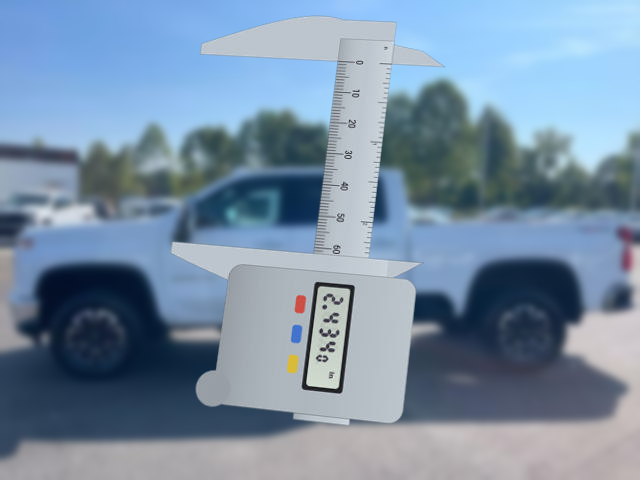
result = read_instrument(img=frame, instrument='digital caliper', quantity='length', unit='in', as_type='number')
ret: 2.4340 in
